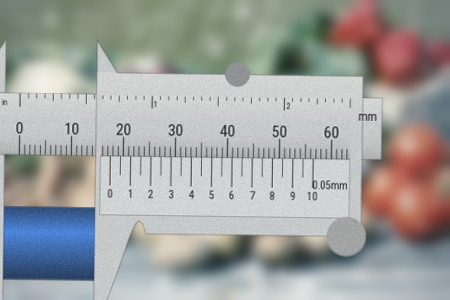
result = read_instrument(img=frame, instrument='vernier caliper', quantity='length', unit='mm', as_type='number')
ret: 17.5 mm
